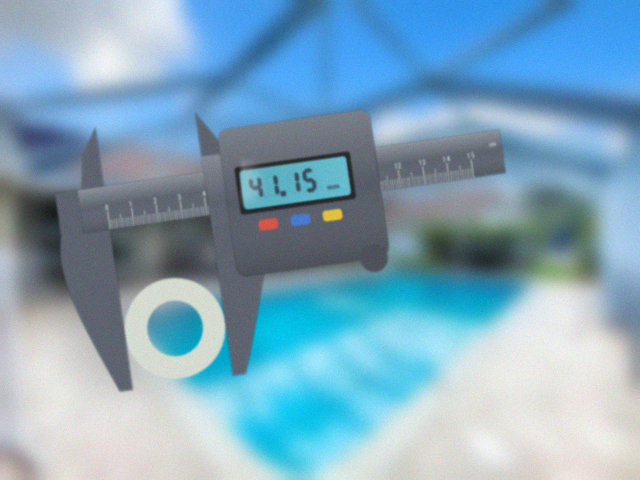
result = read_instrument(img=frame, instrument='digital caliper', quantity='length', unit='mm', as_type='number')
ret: 41.15 mm
